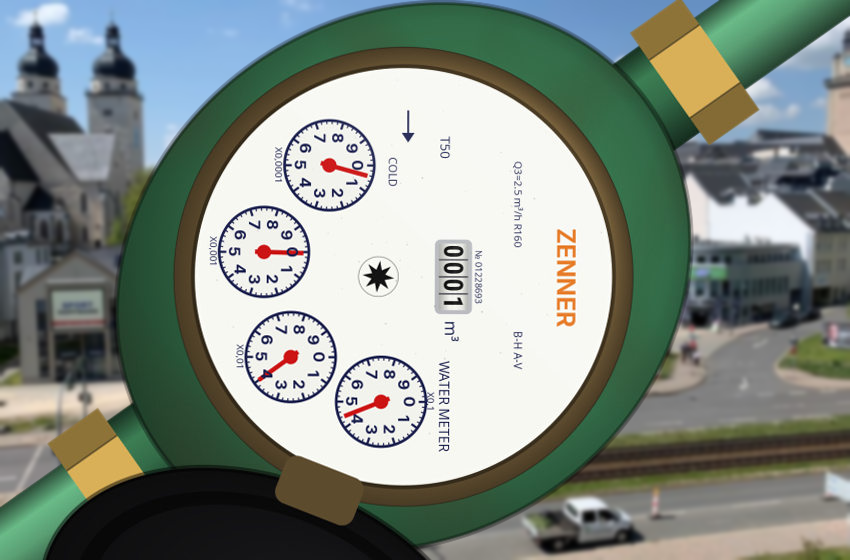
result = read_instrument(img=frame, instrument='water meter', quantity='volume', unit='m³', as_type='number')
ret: 1.4400 m³
